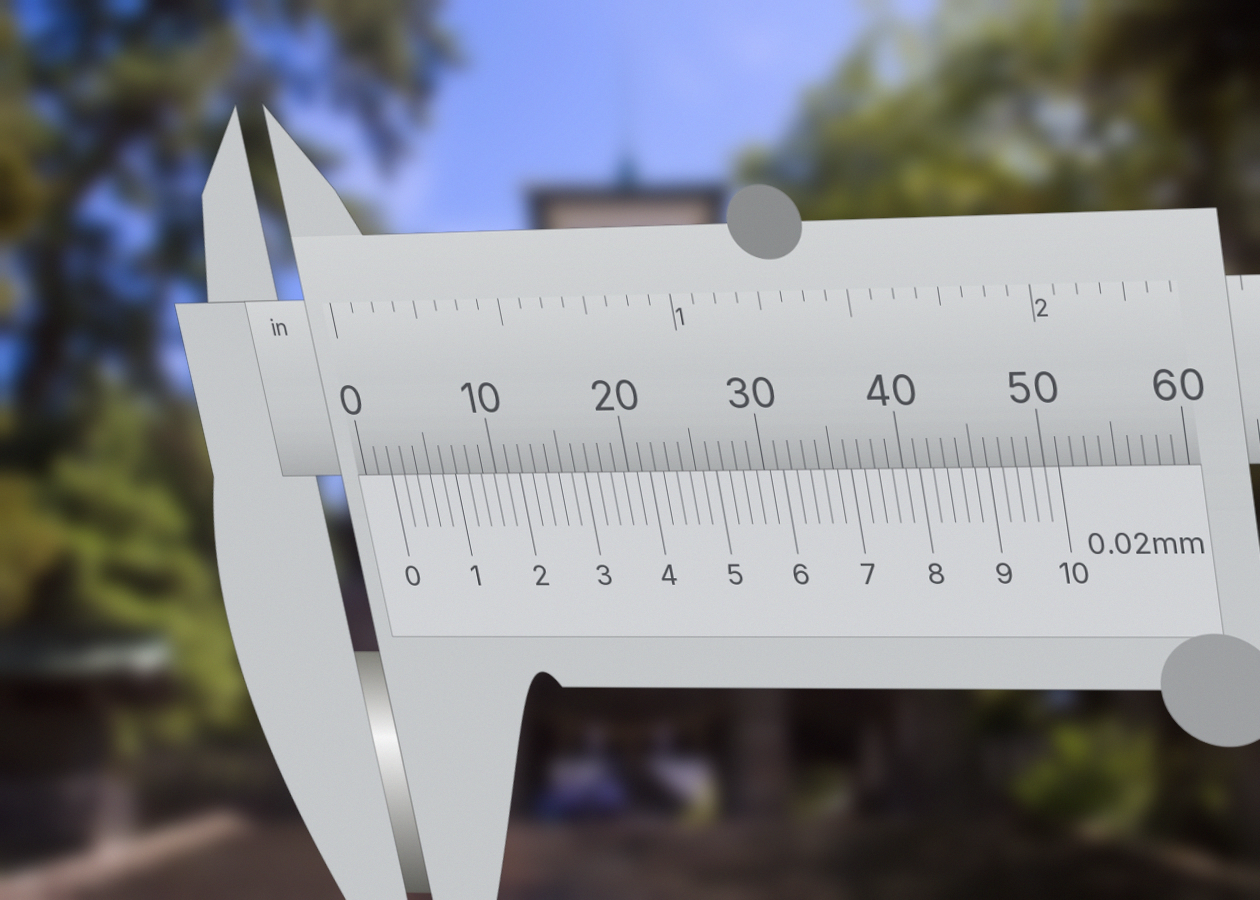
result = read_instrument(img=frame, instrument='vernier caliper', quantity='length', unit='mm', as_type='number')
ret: 2.0 mm
